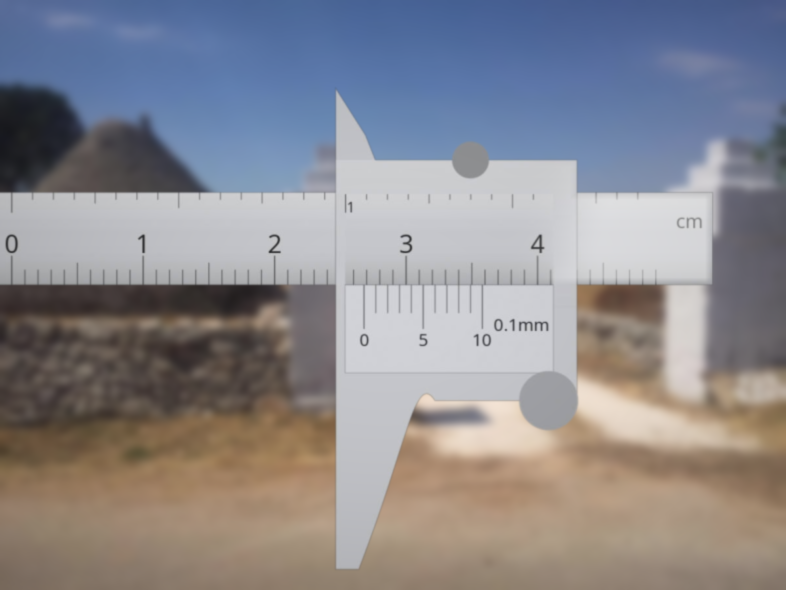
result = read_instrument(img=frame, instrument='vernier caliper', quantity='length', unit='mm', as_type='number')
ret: 26.8 mm
